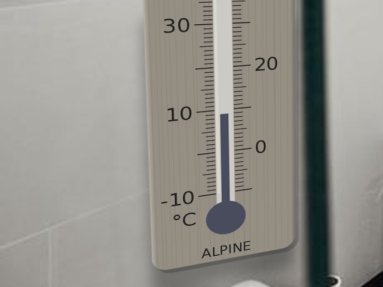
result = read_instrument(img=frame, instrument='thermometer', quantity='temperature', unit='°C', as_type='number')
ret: 9 °C
